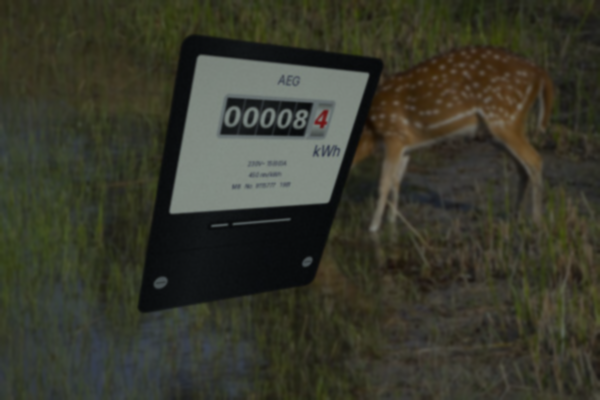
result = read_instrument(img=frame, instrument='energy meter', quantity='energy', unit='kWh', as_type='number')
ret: 8.4 kWh
